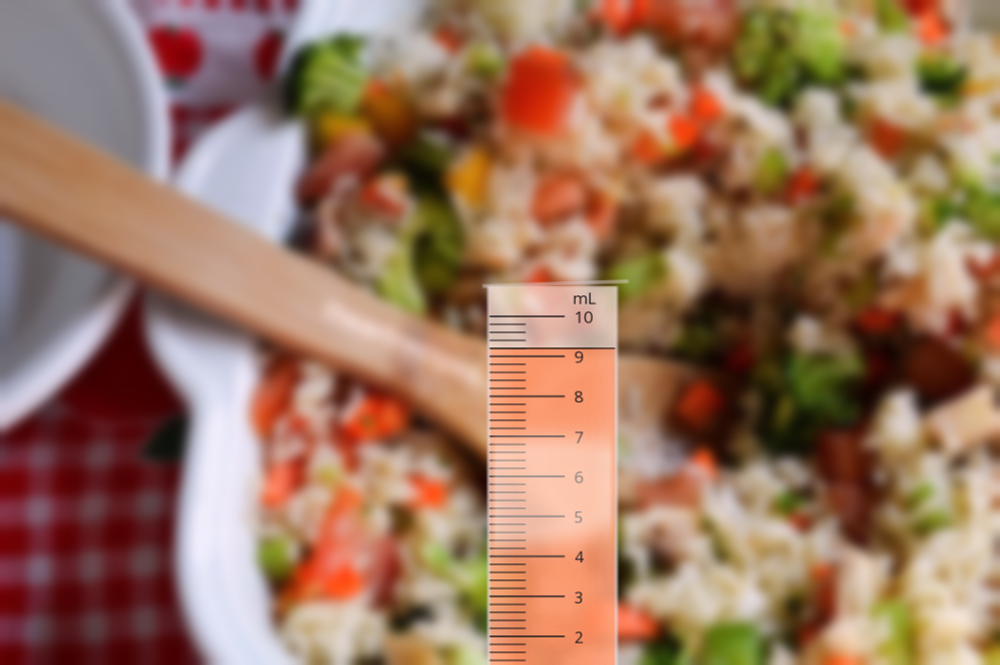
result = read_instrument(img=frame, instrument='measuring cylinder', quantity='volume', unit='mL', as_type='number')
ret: 9.2 mL
